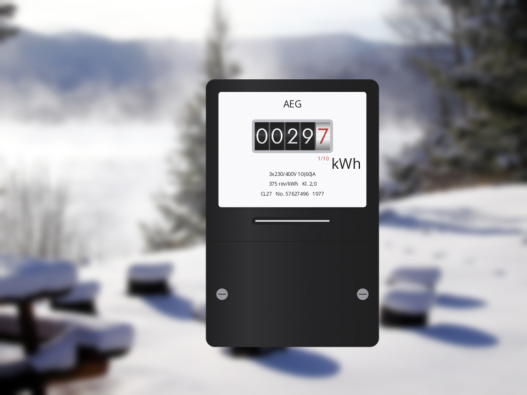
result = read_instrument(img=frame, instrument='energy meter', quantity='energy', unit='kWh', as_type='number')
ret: 29.7 kWh
